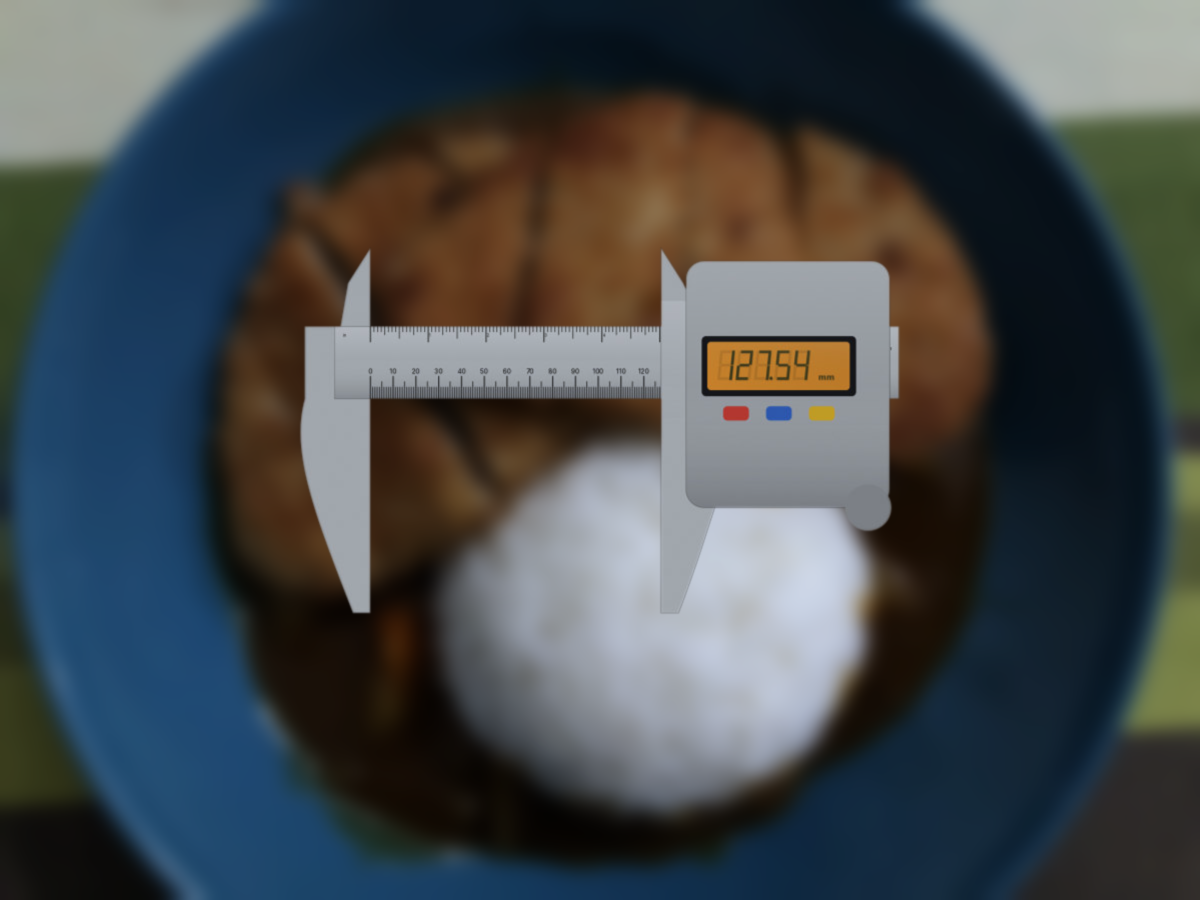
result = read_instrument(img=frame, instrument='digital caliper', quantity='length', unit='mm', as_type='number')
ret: 127.54 mm
